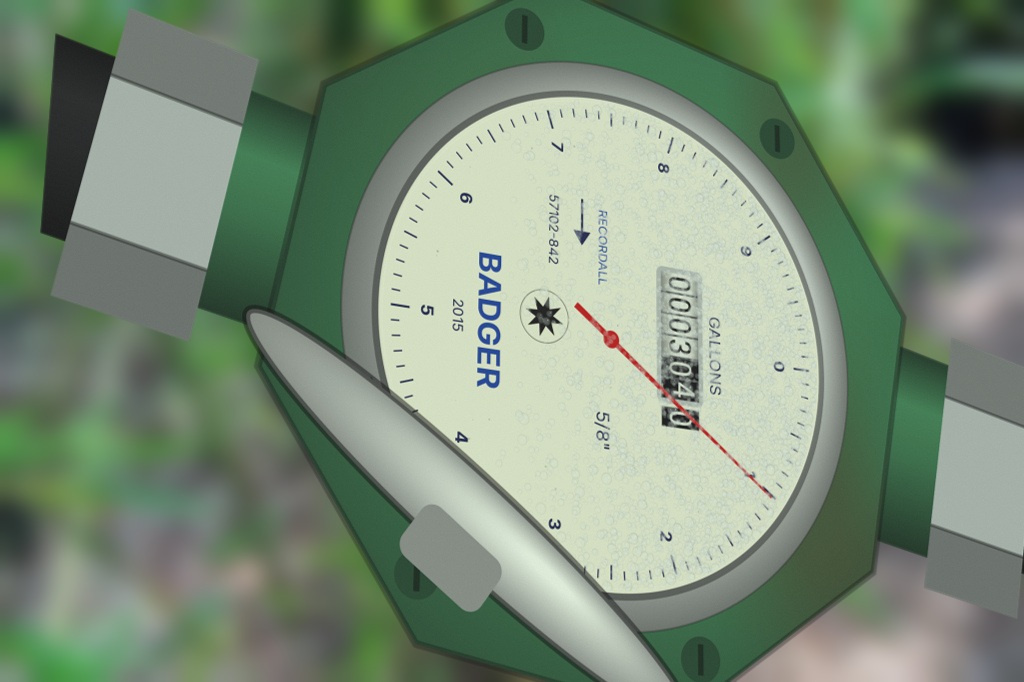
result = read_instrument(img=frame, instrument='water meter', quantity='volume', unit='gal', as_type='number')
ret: 3041.0 gal
